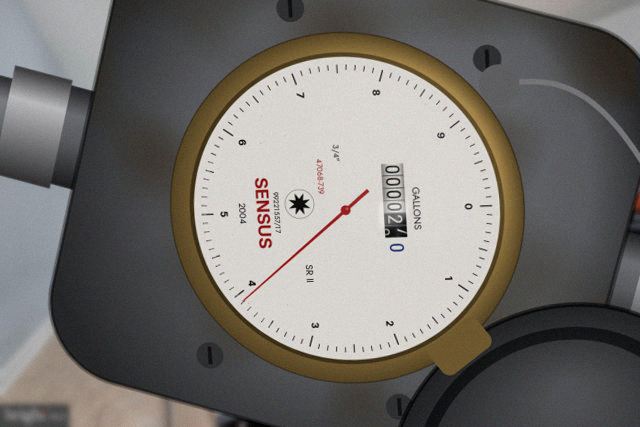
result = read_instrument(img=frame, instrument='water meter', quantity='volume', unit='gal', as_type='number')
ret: 273.9 gal
